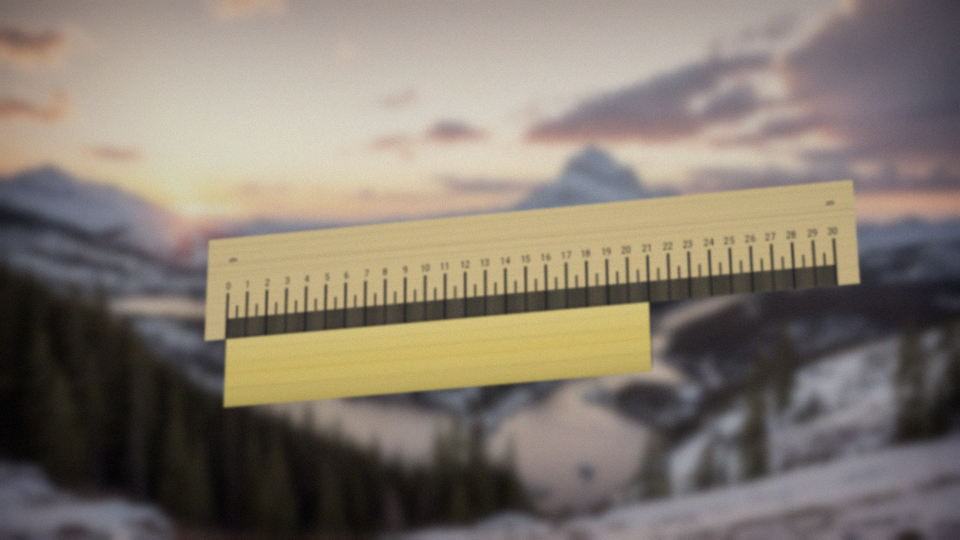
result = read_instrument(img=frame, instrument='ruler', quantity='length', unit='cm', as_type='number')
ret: 21 cm
